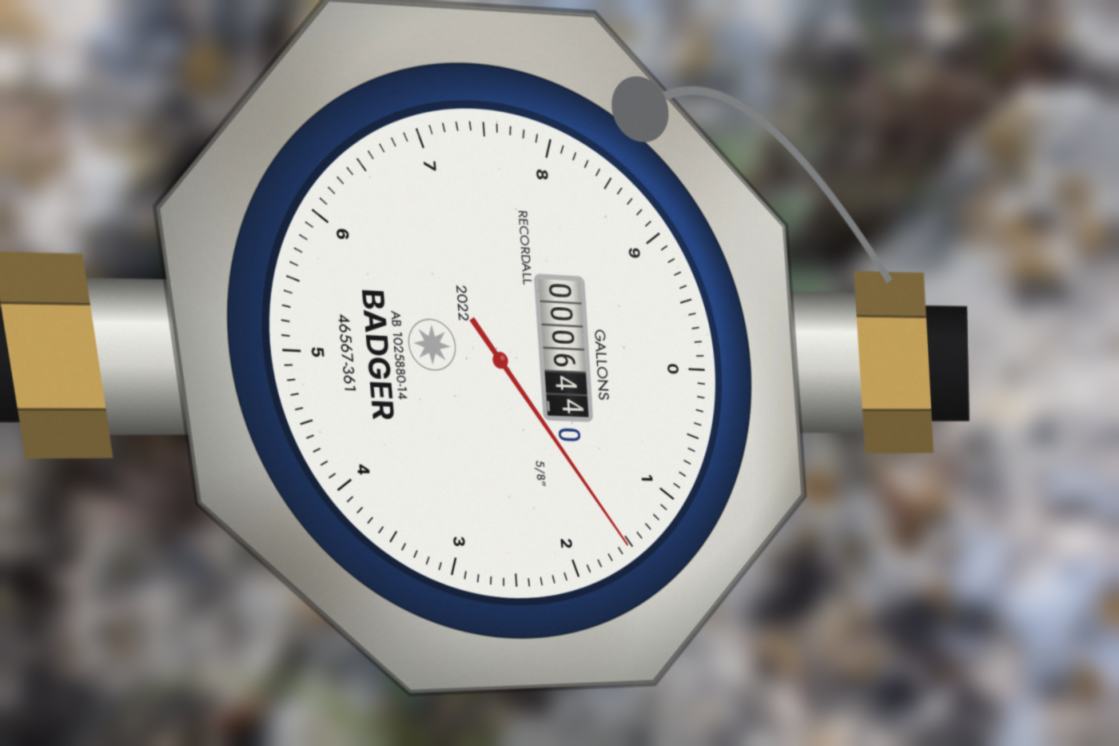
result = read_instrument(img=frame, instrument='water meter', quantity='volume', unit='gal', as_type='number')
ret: 6441.5 gal
